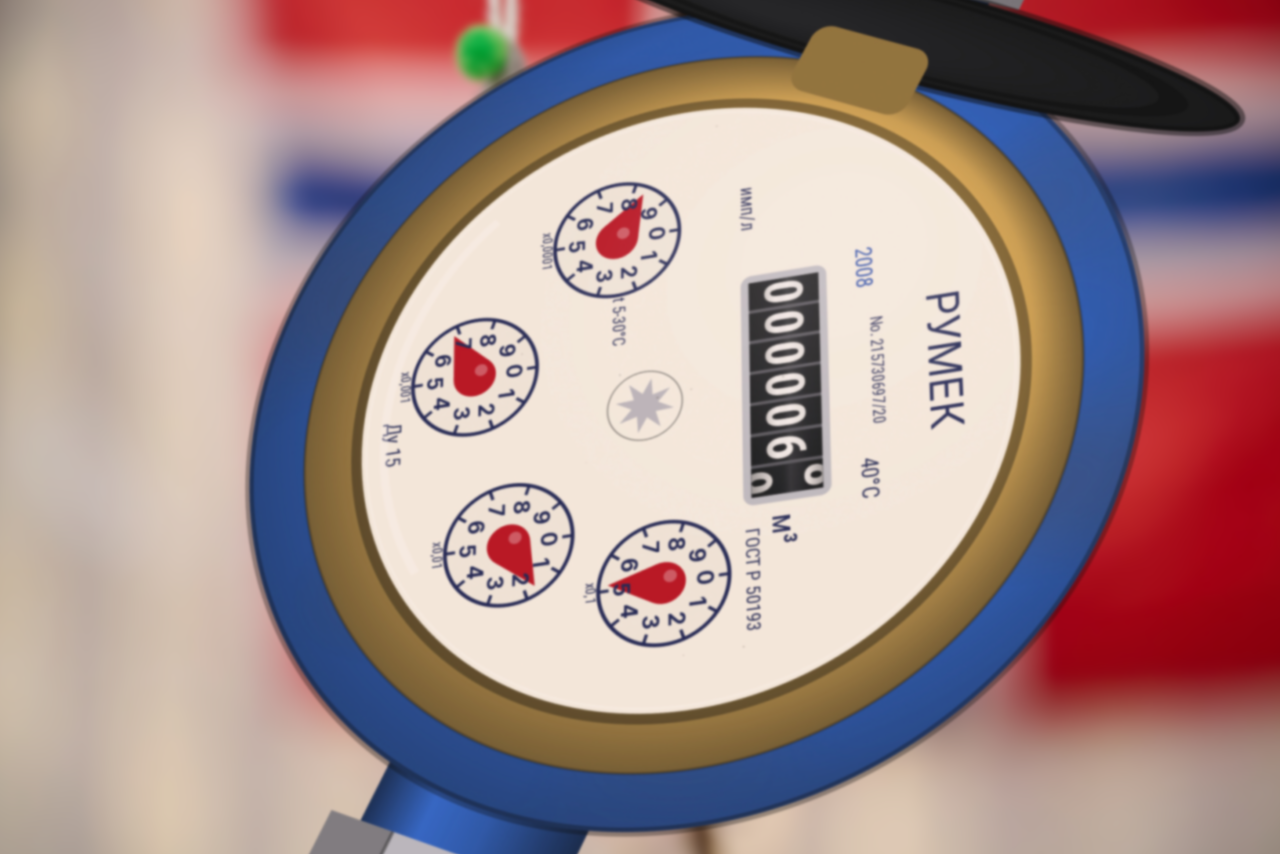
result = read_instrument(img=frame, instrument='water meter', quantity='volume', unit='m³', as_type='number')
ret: 68.5168 m³
